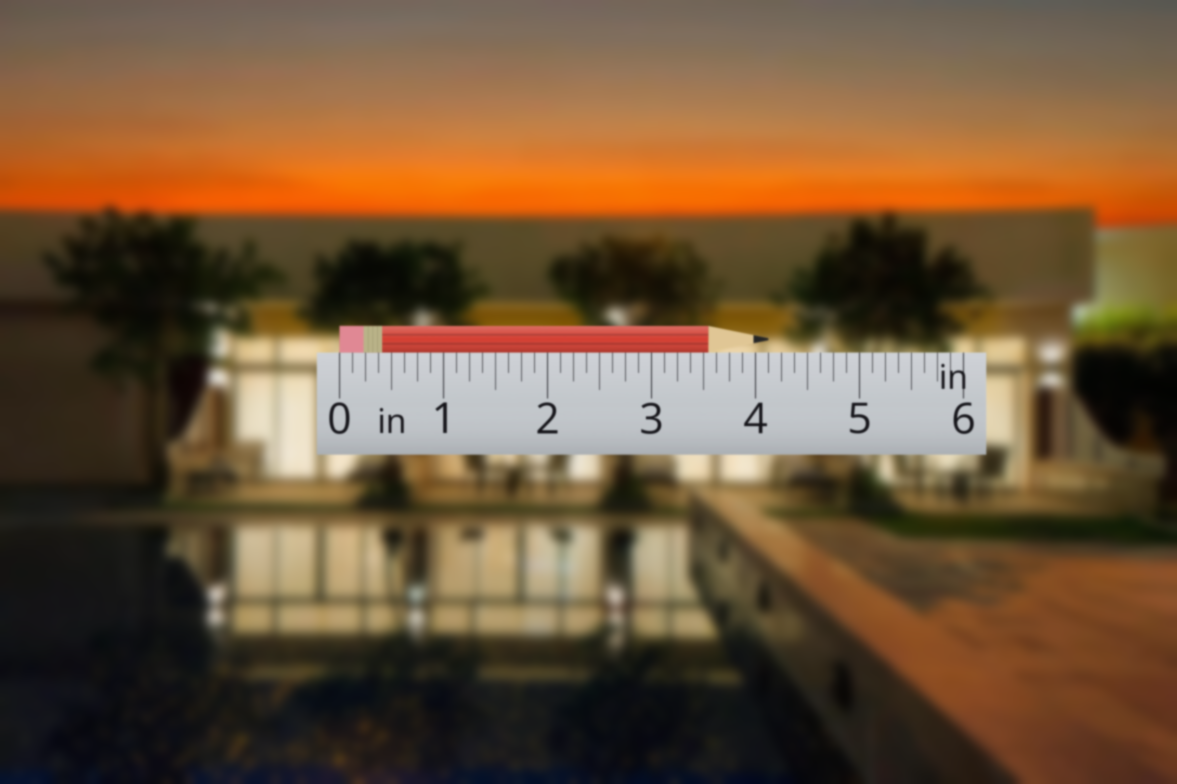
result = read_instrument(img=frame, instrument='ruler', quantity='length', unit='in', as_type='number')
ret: 4.125 in
